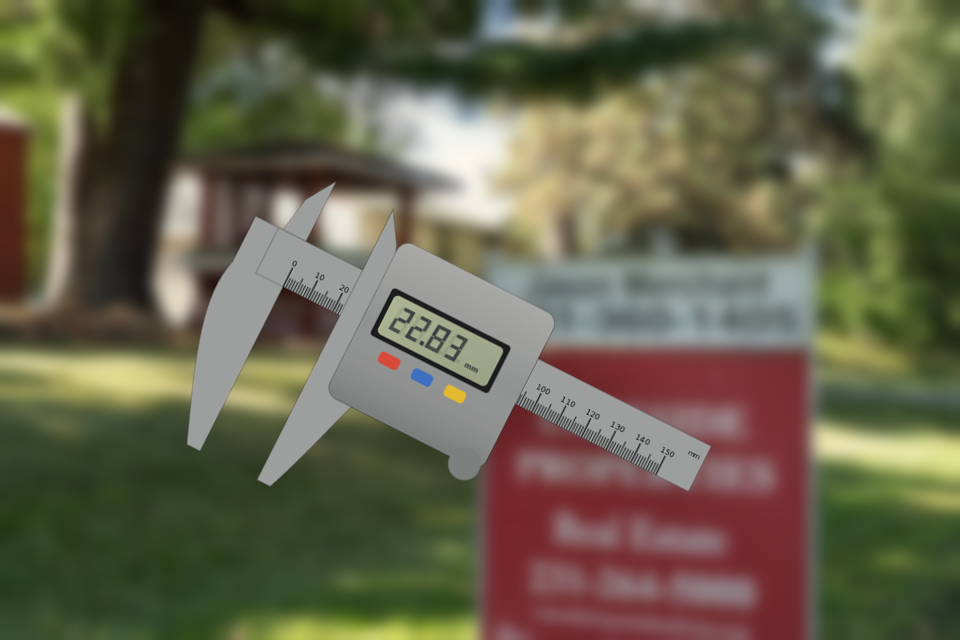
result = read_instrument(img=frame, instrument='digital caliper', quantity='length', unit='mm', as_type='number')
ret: 22.83 mm
